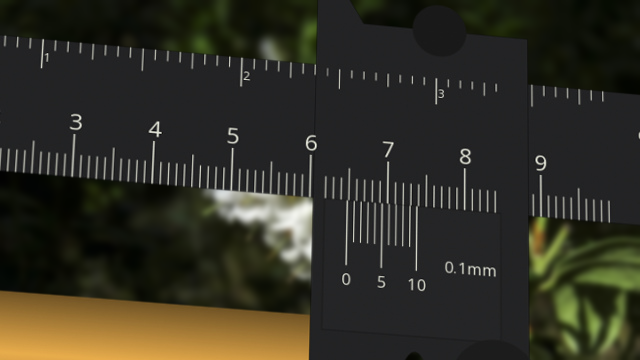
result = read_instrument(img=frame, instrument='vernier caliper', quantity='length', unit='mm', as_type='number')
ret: 64.8 mm
